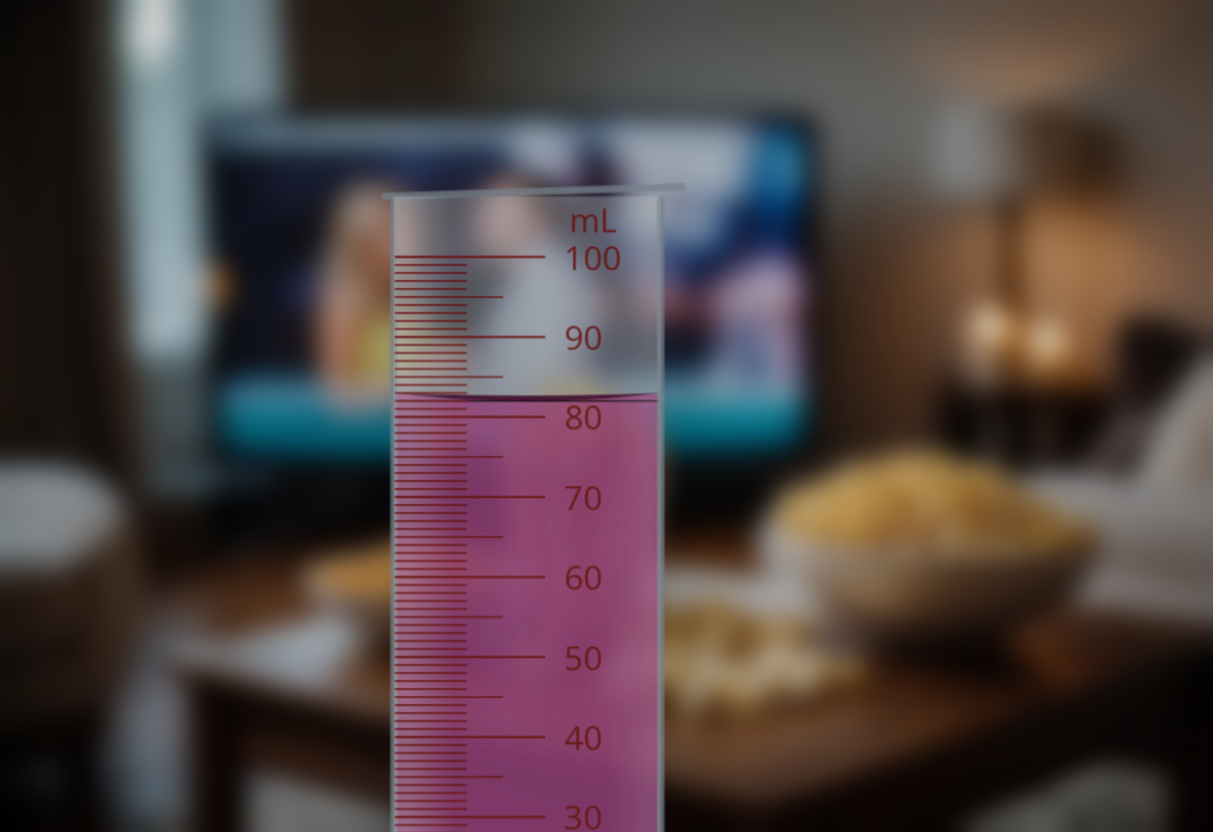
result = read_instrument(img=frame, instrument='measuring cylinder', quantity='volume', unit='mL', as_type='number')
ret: 82 mL
